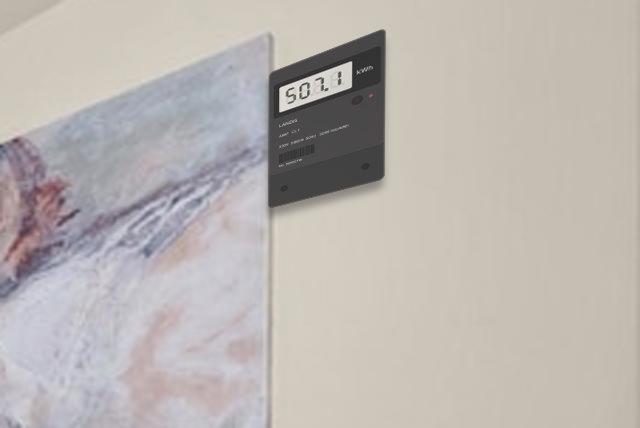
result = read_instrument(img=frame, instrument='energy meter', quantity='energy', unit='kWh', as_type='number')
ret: 507.1 kWh
